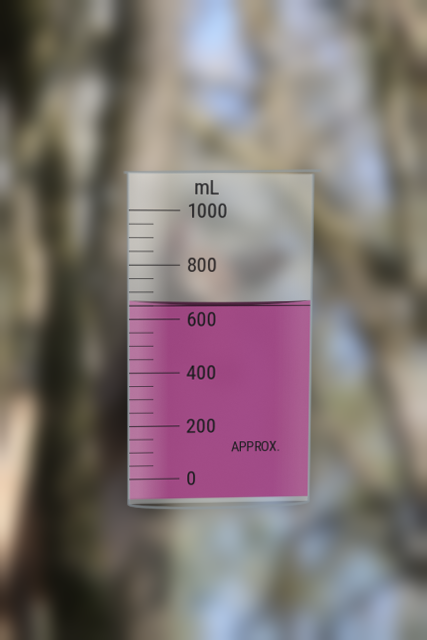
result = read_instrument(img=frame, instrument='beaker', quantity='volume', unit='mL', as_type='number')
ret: 650 mL
